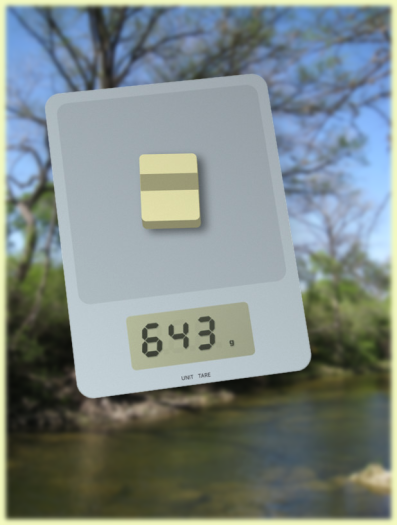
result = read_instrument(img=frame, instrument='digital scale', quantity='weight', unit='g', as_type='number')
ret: 643 g
